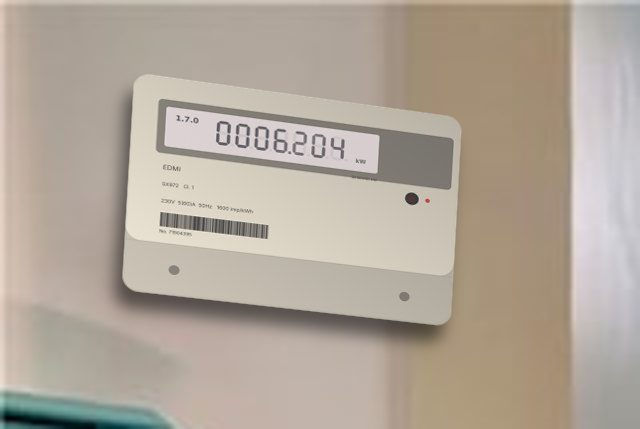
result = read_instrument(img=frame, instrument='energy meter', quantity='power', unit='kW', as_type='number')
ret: 6.204 kW
